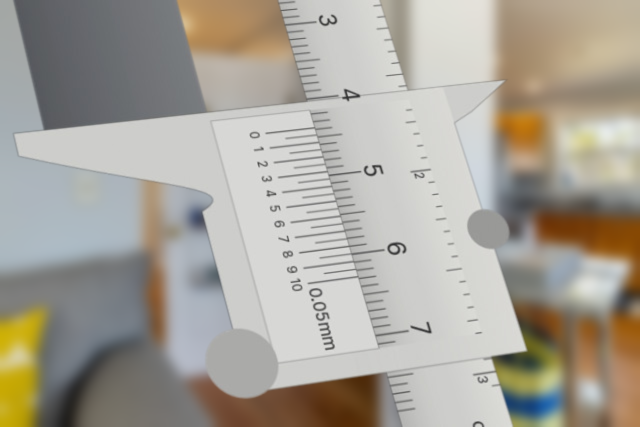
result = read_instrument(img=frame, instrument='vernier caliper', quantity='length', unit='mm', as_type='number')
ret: 43.8 mm
